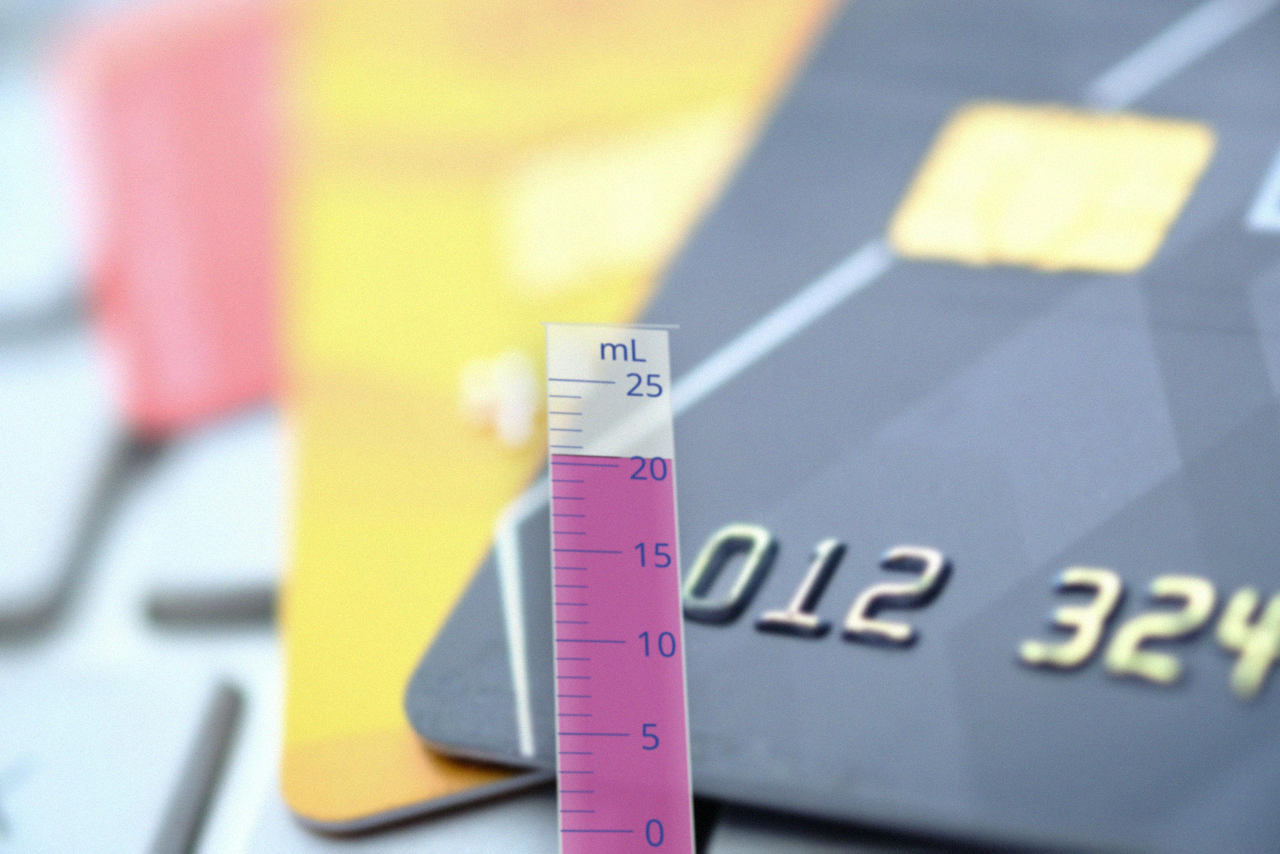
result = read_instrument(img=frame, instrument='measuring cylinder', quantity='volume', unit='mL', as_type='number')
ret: 20.5 mL
